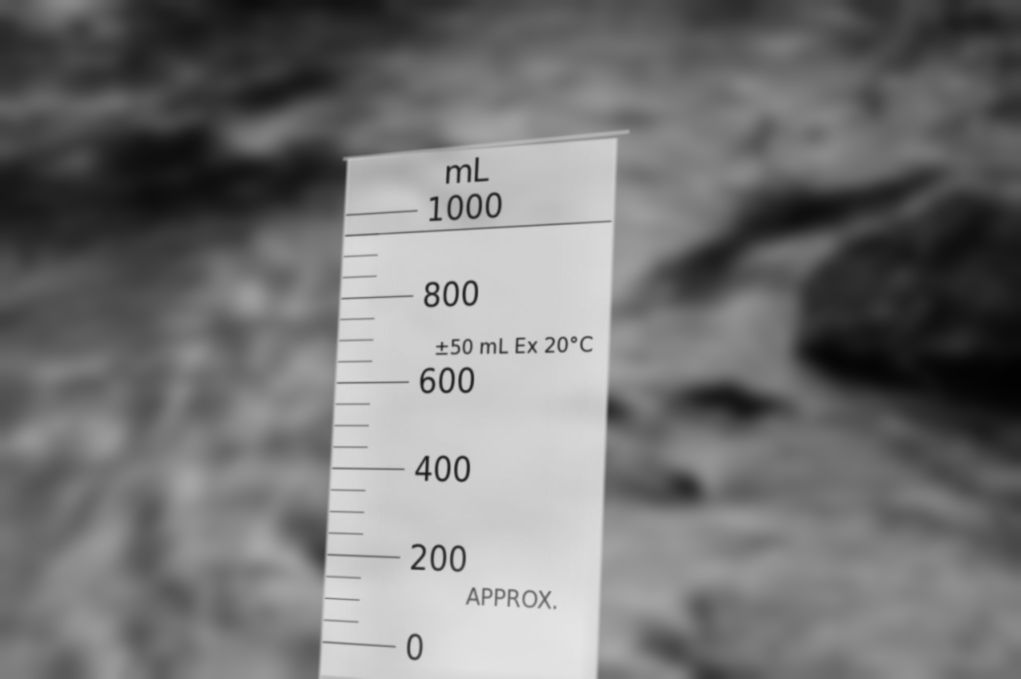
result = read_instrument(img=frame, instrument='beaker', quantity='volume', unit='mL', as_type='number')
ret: 950 mL
